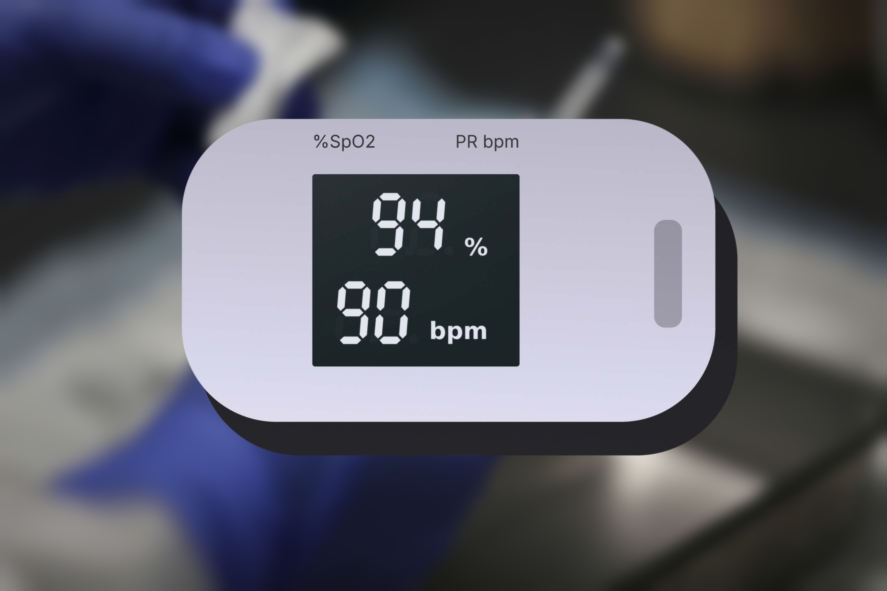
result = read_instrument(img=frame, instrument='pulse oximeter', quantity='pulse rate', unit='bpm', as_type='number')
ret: 90 bpm
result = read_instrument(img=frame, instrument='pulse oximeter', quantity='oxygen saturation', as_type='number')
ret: 94 %
